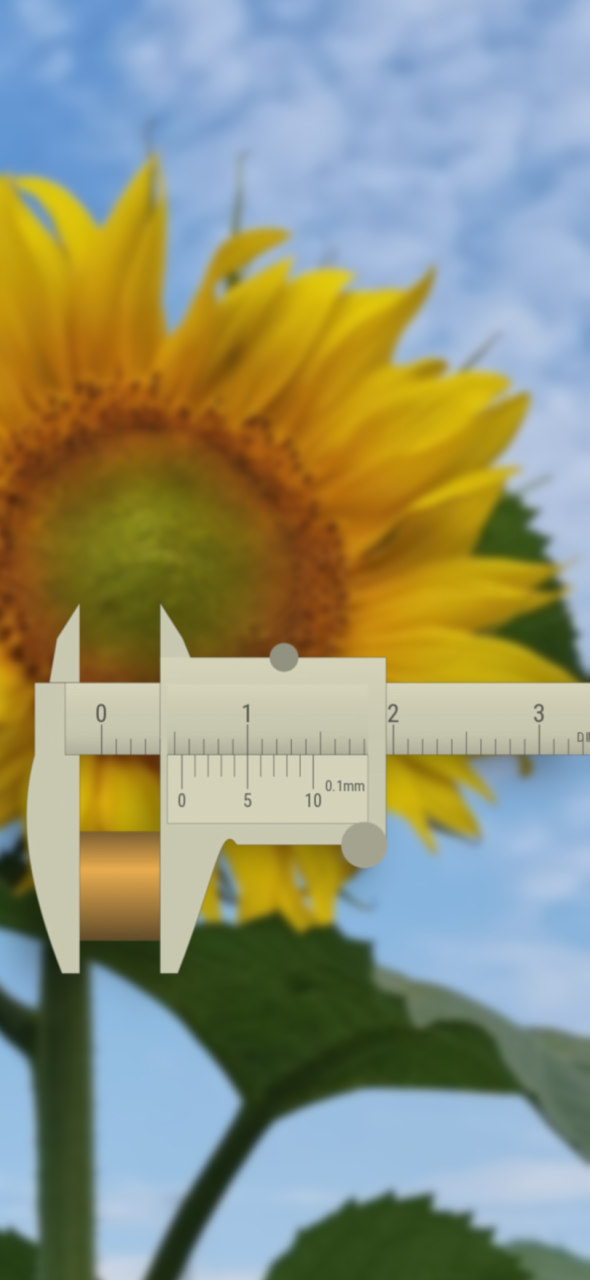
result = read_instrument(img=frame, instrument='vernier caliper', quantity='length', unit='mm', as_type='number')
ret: 5.5 mm
